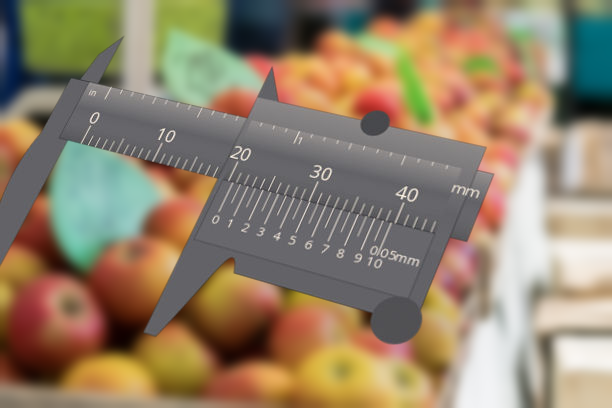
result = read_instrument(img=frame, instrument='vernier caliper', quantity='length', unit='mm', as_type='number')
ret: 20.6 mm
